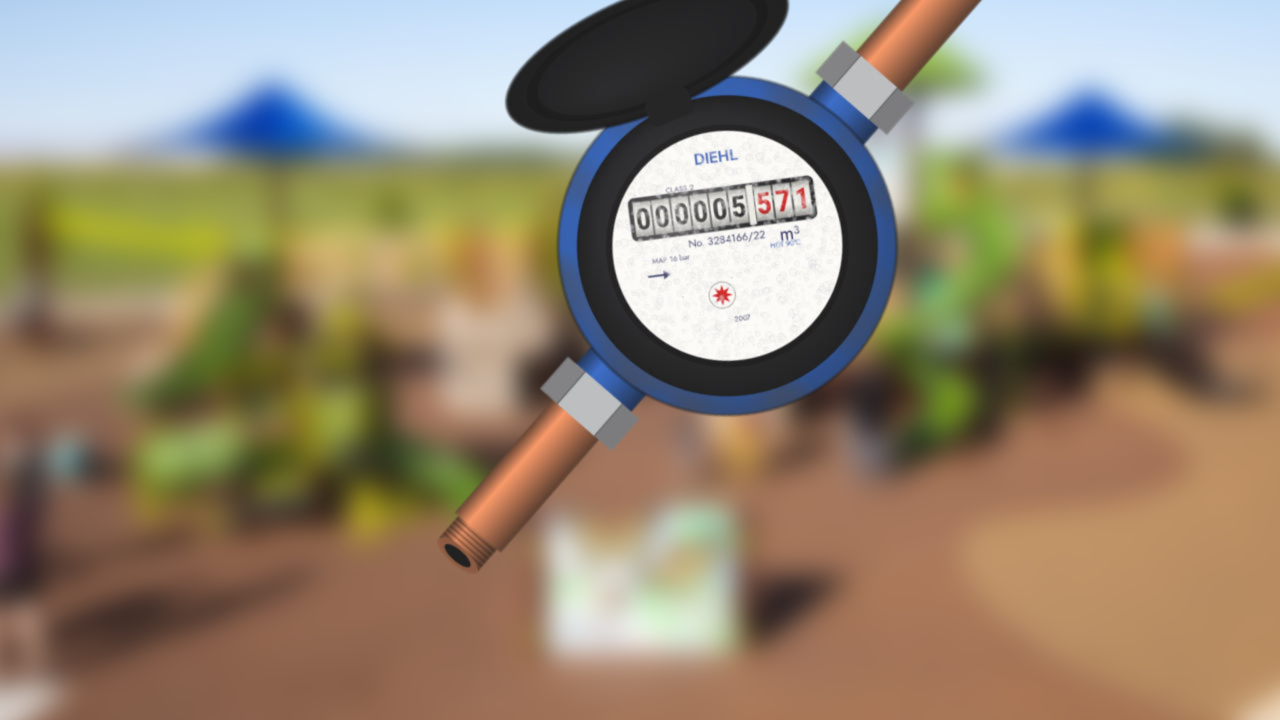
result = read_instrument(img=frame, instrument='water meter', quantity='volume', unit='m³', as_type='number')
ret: 5.571 m³
